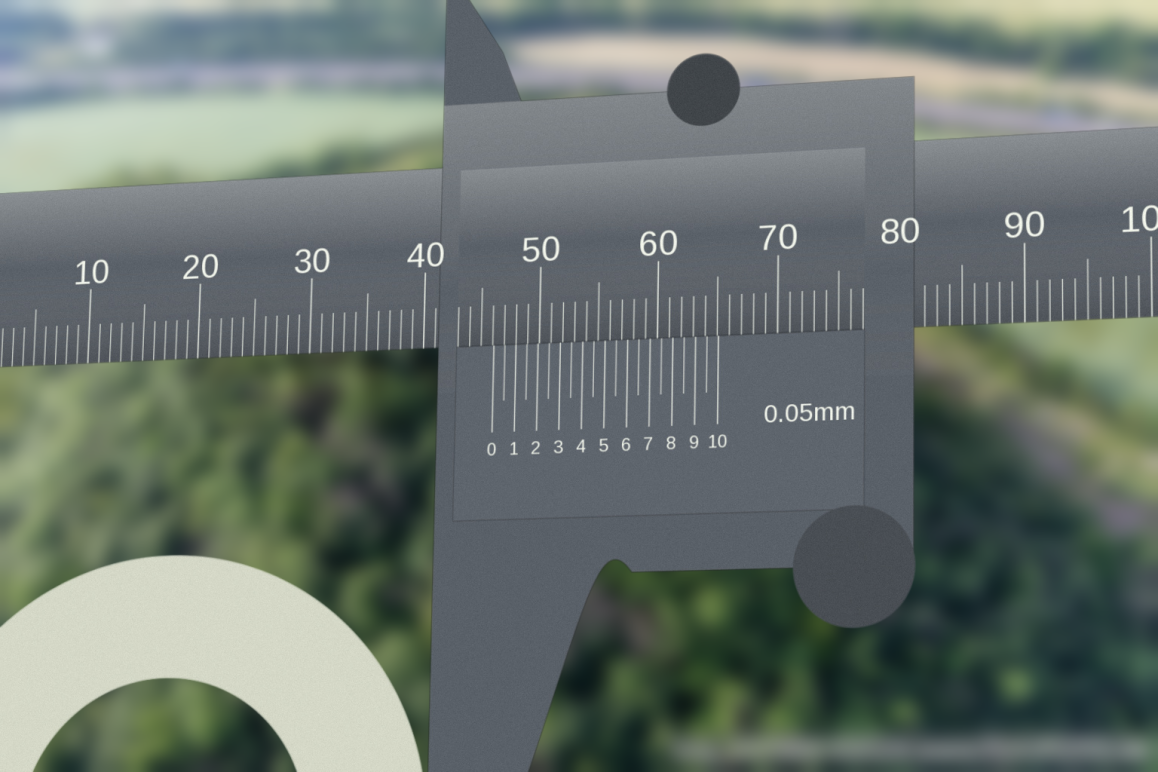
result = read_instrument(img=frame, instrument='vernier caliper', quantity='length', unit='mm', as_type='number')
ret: 46.1 mm
